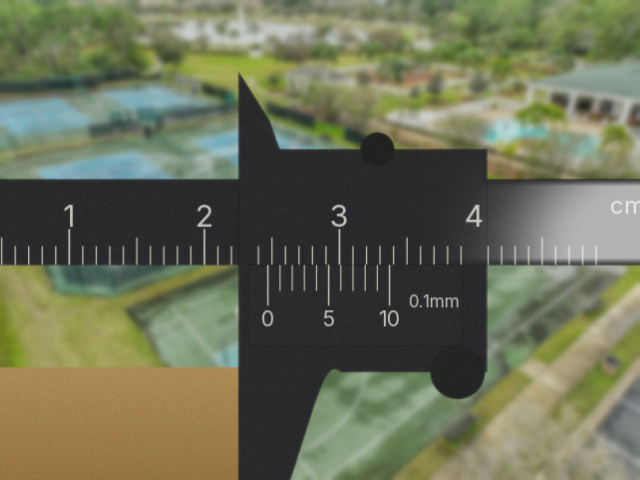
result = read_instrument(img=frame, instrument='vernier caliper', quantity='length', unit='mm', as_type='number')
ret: 24.7 mm
